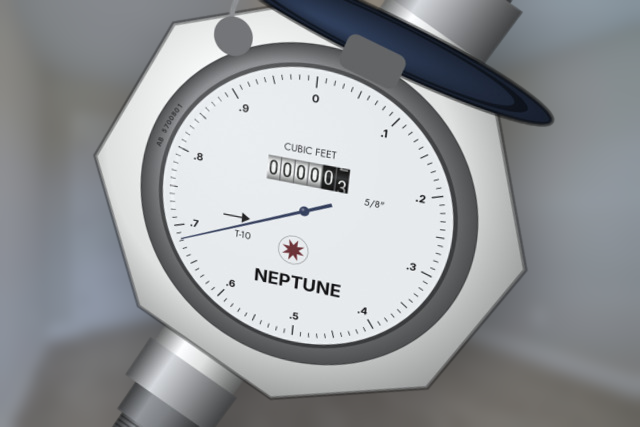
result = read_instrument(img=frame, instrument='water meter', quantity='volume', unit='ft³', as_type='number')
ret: 2.68 ft³
